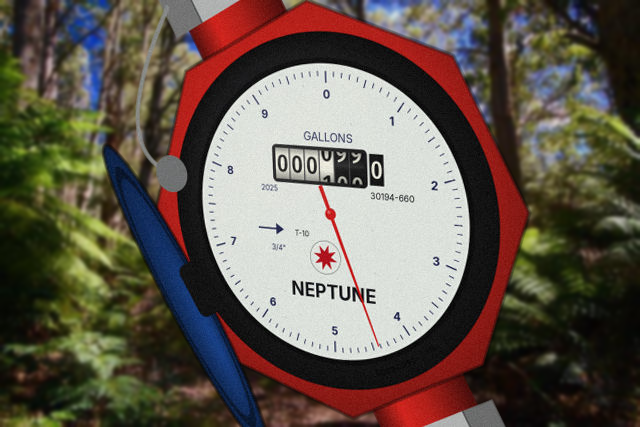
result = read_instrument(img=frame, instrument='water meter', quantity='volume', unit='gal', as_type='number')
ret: 994.4 gal
